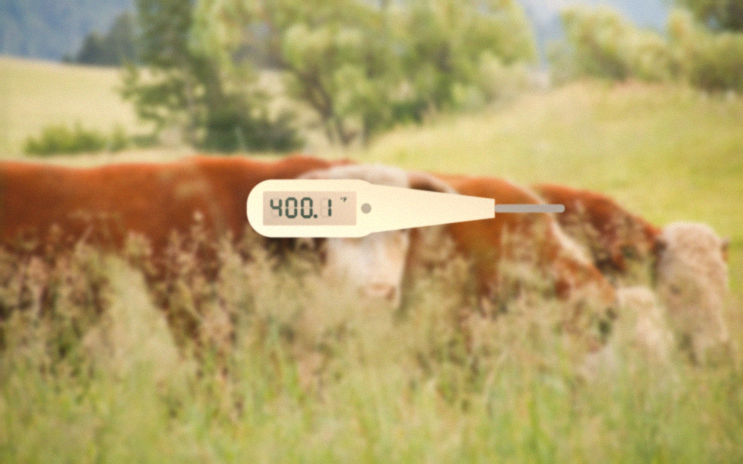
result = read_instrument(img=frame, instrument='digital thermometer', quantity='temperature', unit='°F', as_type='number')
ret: 400.1 °F
